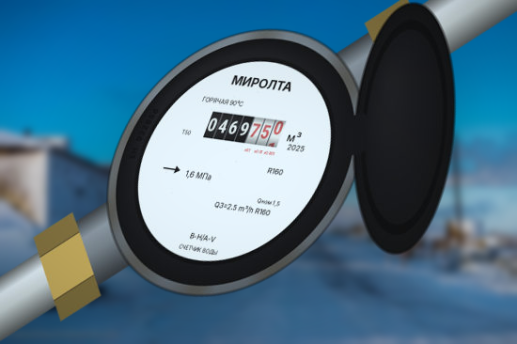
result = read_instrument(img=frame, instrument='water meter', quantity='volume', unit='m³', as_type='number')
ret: 469.750 m³
